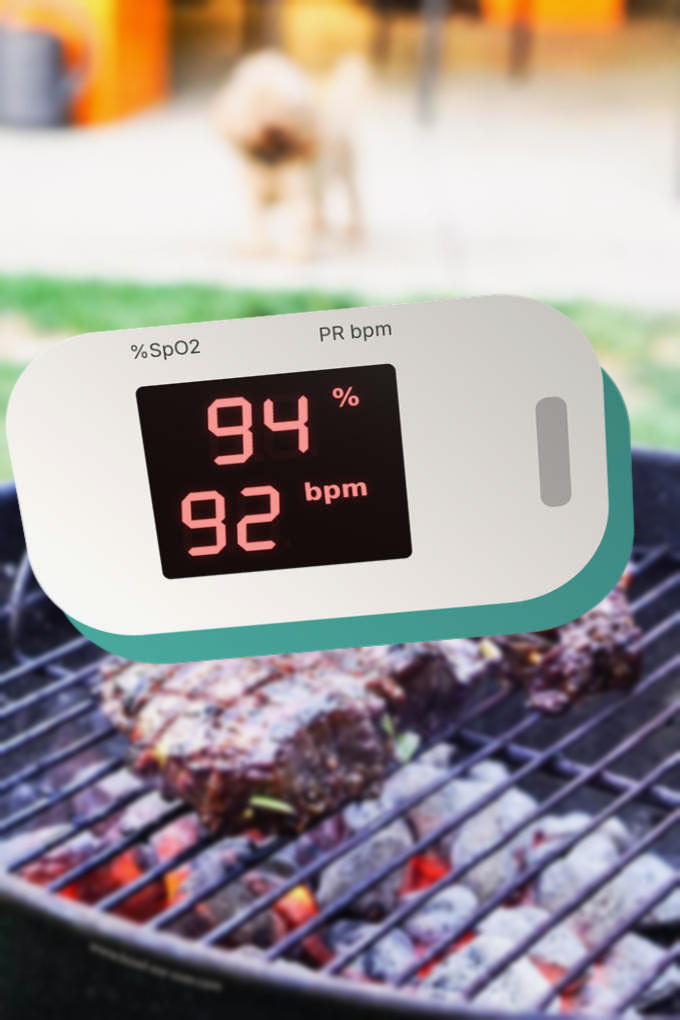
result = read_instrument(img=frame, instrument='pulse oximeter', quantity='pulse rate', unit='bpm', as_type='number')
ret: 92 bpm
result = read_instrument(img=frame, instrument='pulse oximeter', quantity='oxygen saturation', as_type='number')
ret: 94 %
